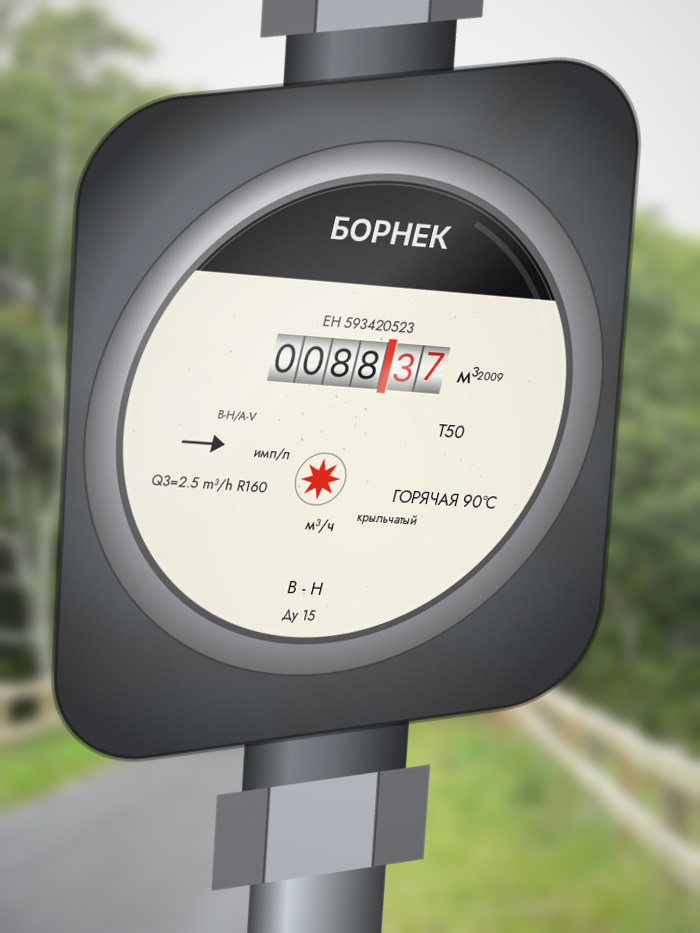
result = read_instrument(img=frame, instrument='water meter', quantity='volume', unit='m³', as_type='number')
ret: 88.37 m³
